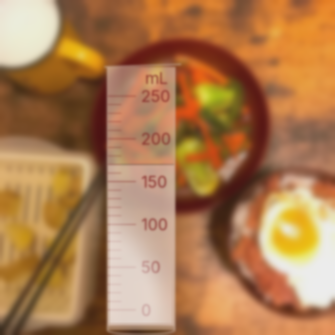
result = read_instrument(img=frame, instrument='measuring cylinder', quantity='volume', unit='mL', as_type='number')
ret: 170 mL
